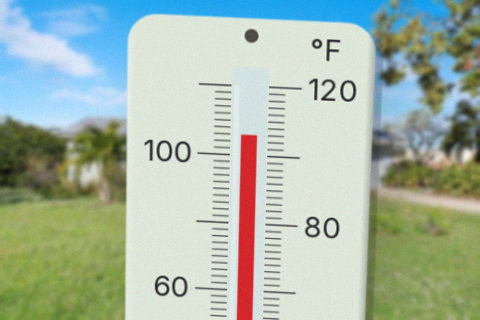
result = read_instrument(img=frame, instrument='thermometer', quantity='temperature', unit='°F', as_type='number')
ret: 106 °F
